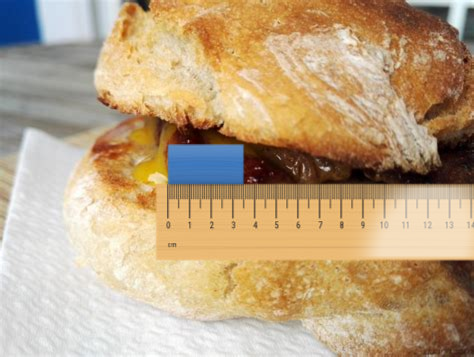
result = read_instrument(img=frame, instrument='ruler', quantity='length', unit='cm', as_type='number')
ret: 3.5 cm
